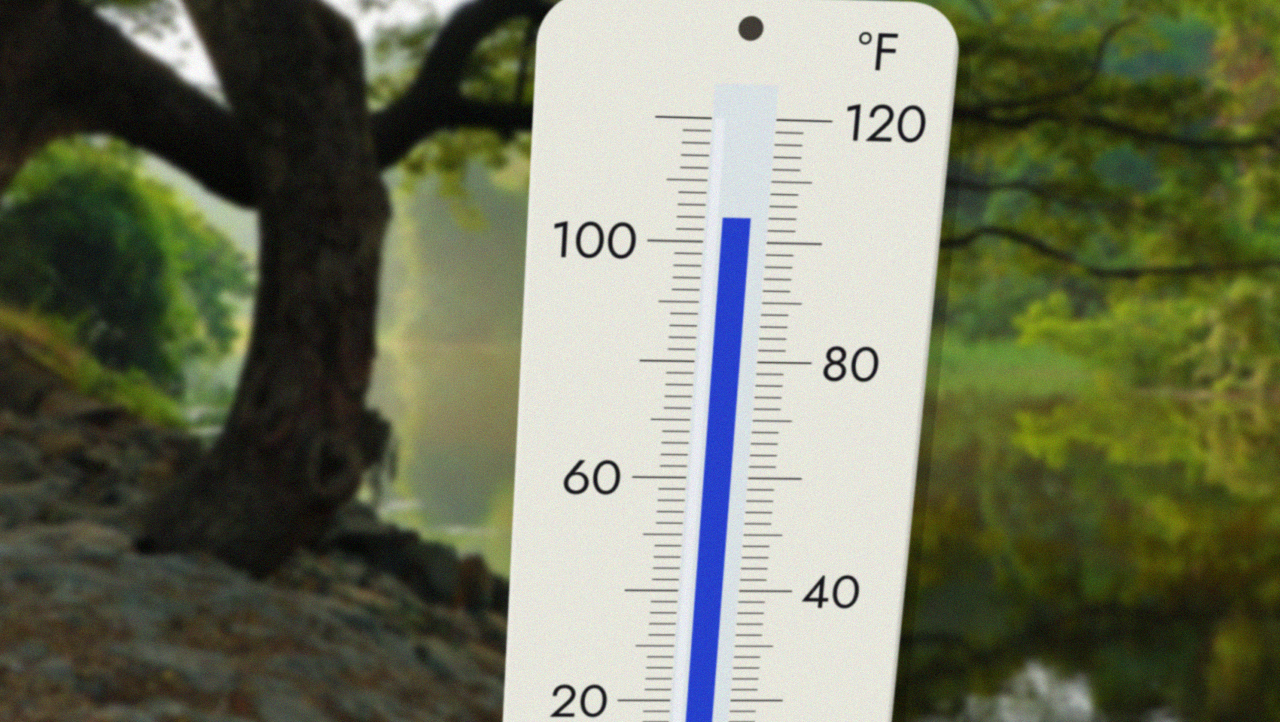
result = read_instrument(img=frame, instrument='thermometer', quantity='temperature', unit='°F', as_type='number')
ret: 104 °F
